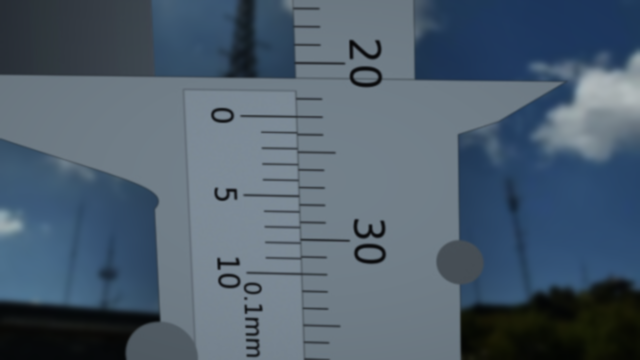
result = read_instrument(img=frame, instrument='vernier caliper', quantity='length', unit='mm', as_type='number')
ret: 23.0 mm
